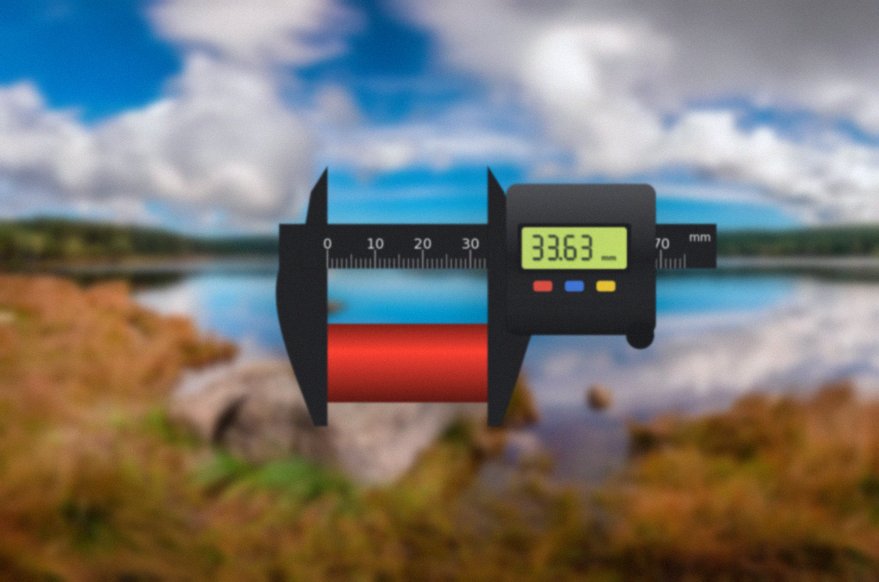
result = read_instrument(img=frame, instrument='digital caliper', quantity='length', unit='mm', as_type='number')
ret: 33.63 mm
